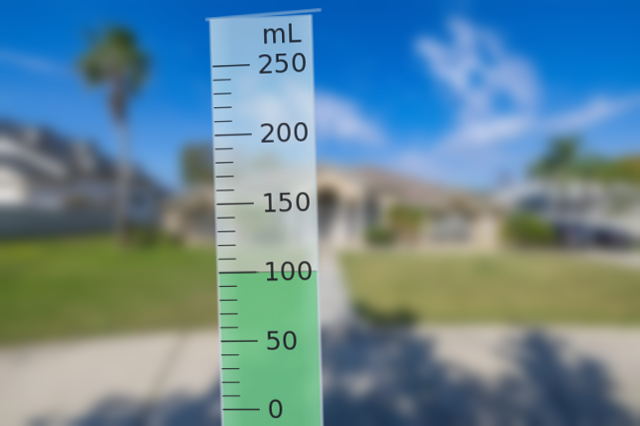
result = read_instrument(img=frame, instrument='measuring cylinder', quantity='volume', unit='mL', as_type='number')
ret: 100 mL
